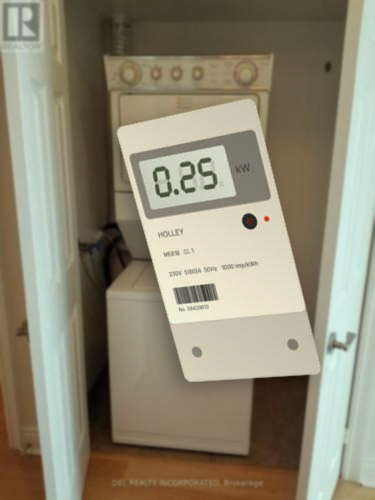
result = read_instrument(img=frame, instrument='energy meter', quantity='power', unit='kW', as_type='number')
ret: 0.25 kW
